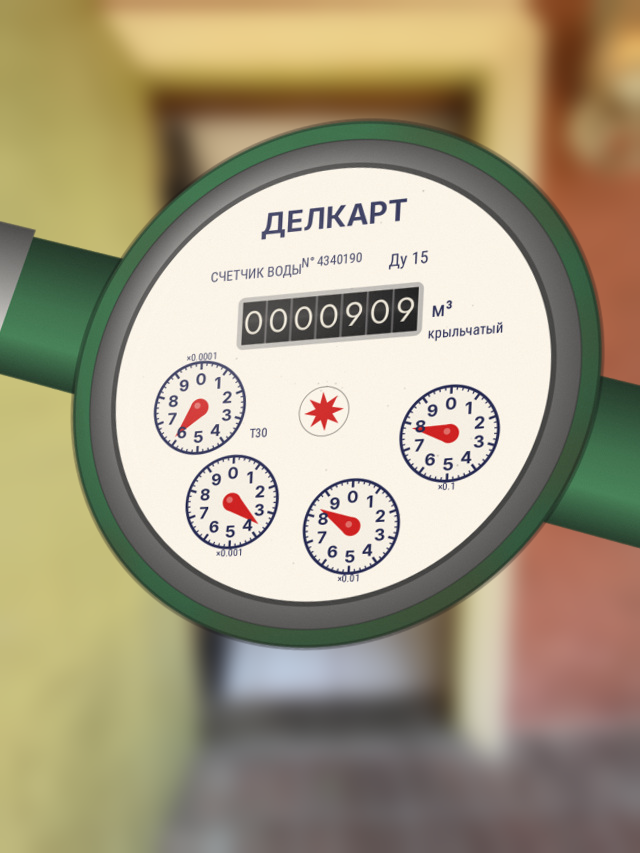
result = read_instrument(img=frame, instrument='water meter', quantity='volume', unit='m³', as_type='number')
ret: 909.7836 m³
